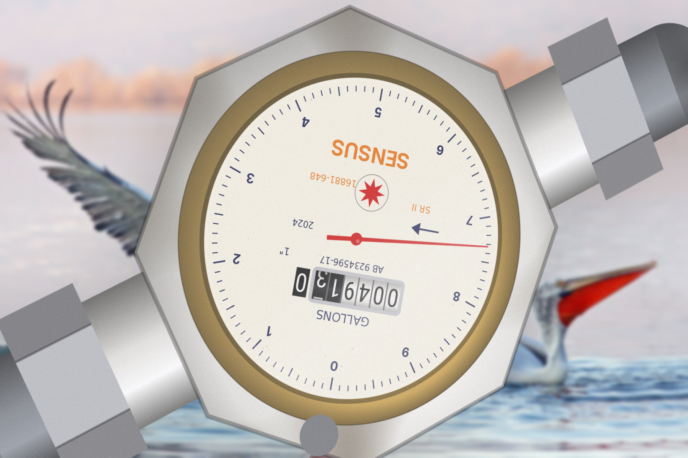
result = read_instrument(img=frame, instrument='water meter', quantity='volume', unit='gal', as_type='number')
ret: 49127.3 gal
